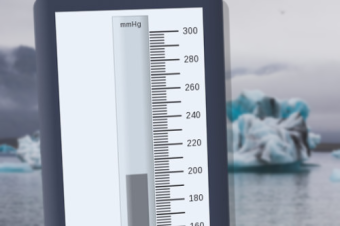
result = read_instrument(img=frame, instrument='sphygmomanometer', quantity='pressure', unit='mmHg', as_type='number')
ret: 200 mmHg
